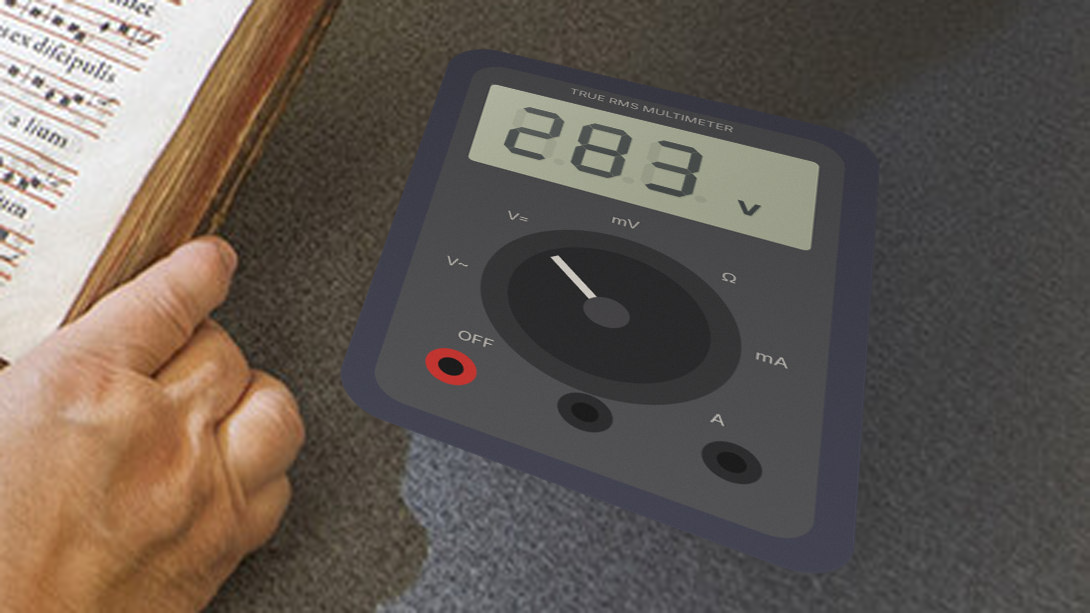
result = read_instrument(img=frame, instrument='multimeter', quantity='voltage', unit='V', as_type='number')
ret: 283 V
